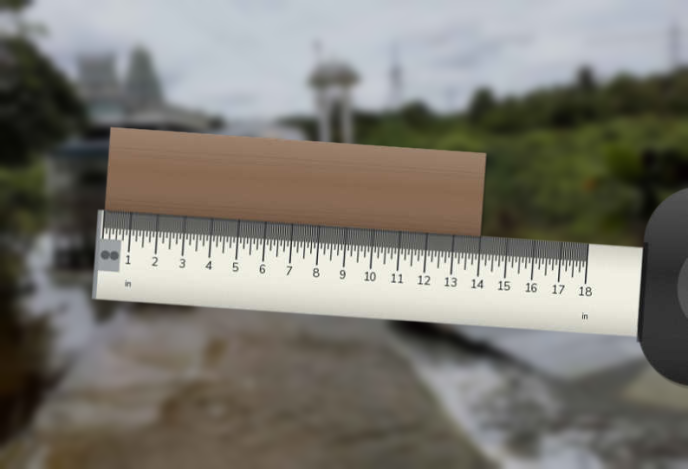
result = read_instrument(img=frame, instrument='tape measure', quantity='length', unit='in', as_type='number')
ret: 14 in
